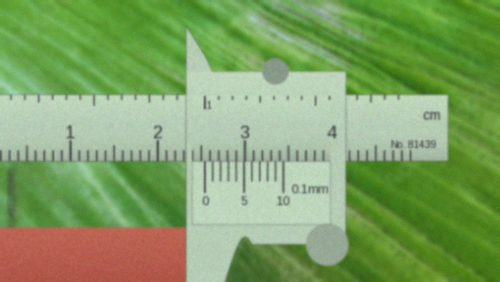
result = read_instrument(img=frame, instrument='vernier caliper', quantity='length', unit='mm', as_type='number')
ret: 25.4 mm
